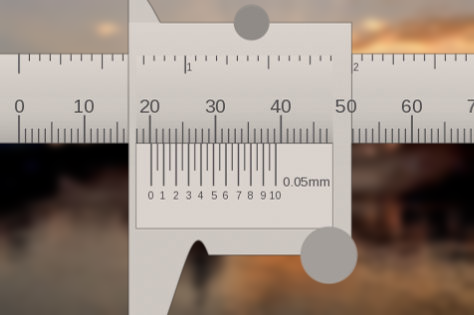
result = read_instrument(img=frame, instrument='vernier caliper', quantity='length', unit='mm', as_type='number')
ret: 20.2 mm
